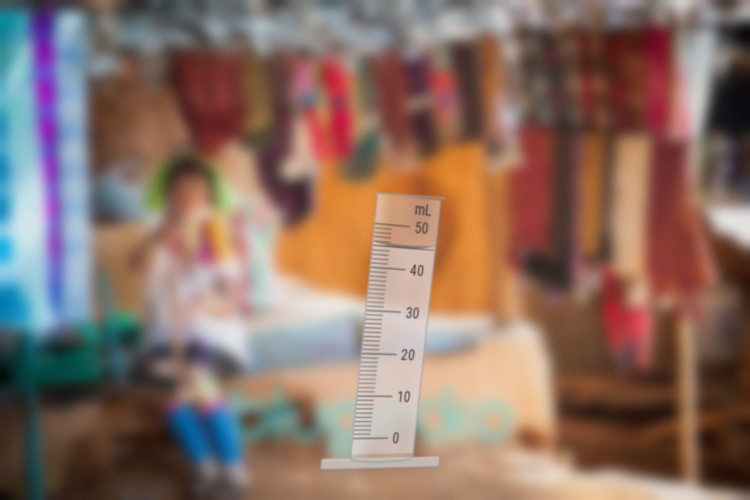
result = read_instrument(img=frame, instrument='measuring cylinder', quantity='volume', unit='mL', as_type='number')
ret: 45 mL
